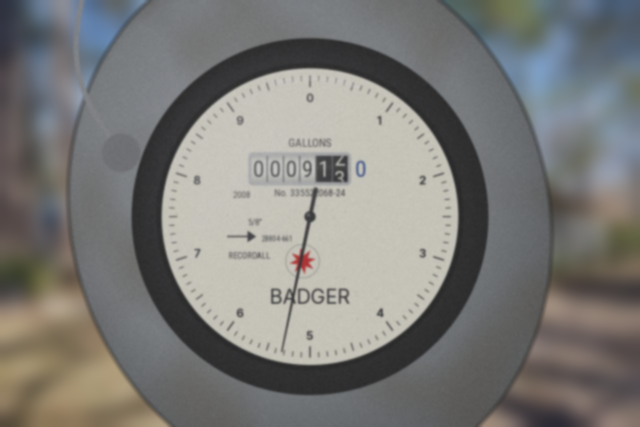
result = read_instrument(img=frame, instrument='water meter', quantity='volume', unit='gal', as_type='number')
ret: 9125.3 gal
